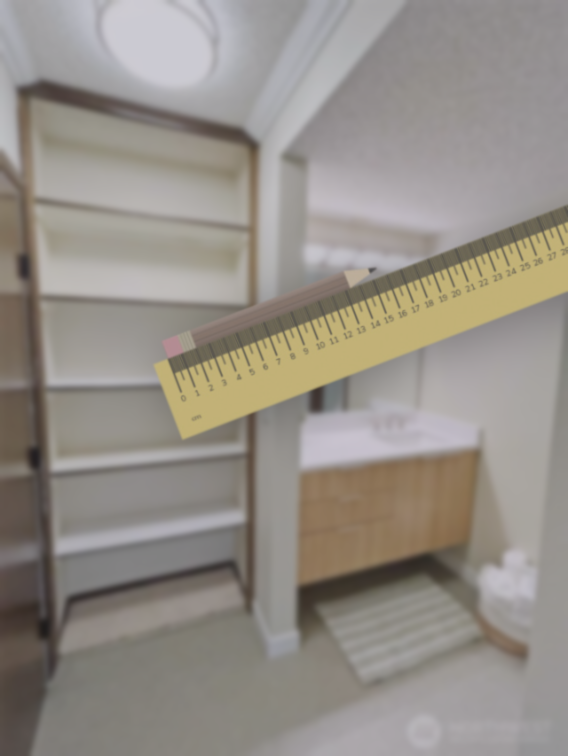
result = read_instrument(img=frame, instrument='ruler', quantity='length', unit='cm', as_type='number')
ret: 15.5 cm
